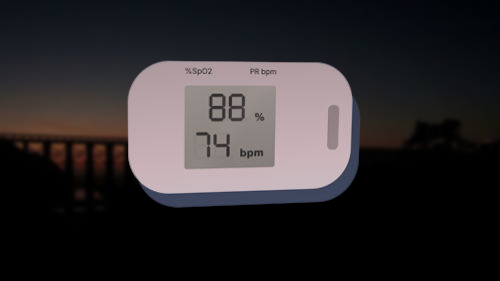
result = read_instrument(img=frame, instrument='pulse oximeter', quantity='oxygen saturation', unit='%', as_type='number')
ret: 88 %
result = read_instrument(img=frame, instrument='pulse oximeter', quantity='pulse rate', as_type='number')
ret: 74 bpm
